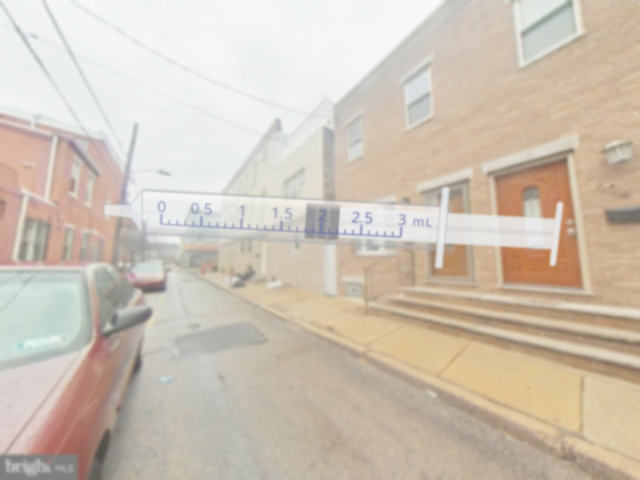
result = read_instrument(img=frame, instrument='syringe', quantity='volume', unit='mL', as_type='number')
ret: 1.8 mL
